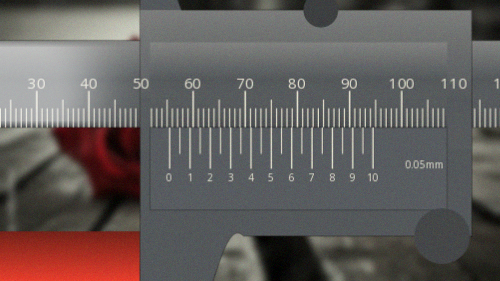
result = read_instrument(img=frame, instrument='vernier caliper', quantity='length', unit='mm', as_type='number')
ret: 55.5 mm
